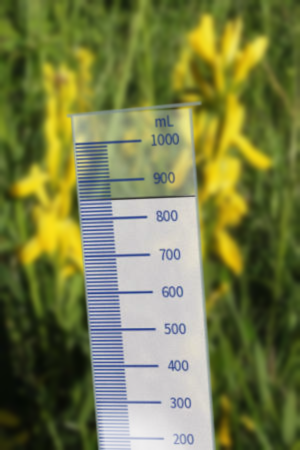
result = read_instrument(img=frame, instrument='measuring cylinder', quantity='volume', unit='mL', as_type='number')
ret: 850 mL
